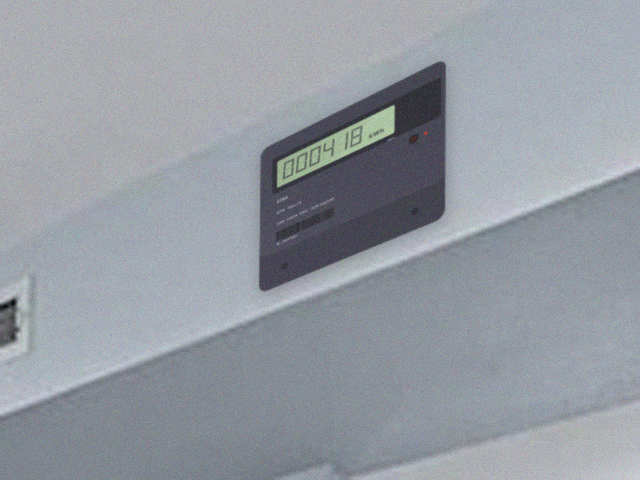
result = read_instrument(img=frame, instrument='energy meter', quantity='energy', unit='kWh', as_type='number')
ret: 418 kWh
